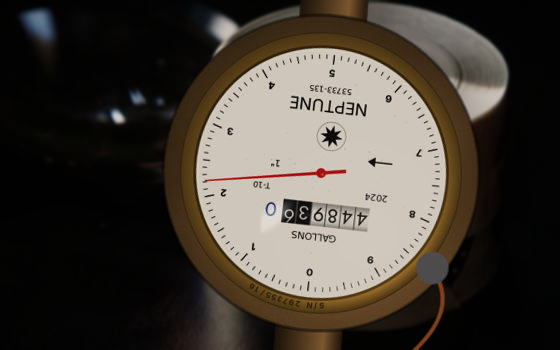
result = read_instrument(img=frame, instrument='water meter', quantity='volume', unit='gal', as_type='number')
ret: 4489362.2 gal
